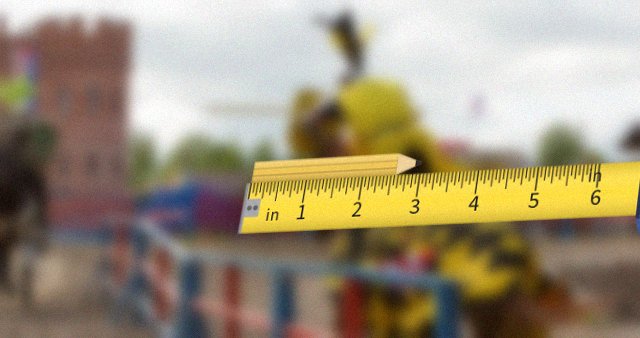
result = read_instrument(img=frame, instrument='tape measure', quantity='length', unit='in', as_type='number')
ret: 3 in
